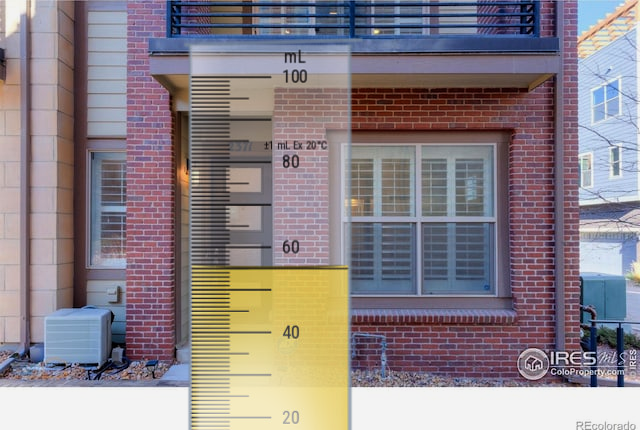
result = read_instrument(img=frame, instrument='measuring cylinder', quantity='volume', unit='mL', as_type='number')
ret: 55 mL
